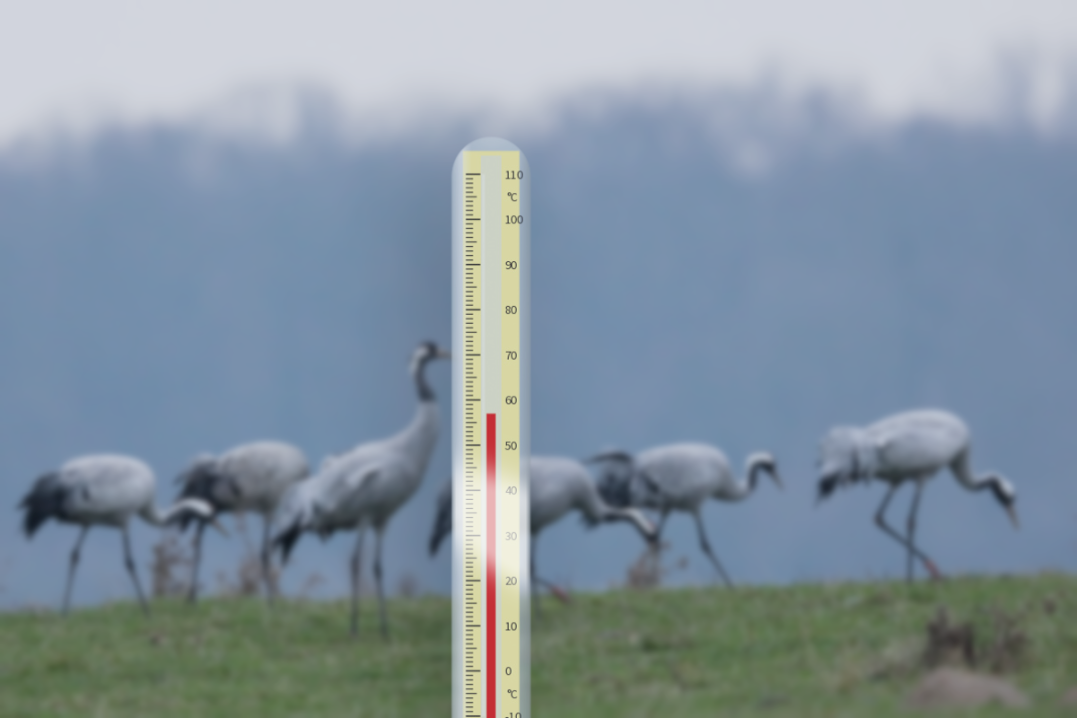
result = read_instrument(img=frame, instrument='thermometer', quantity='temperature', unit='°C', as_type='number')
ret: 57 °C
